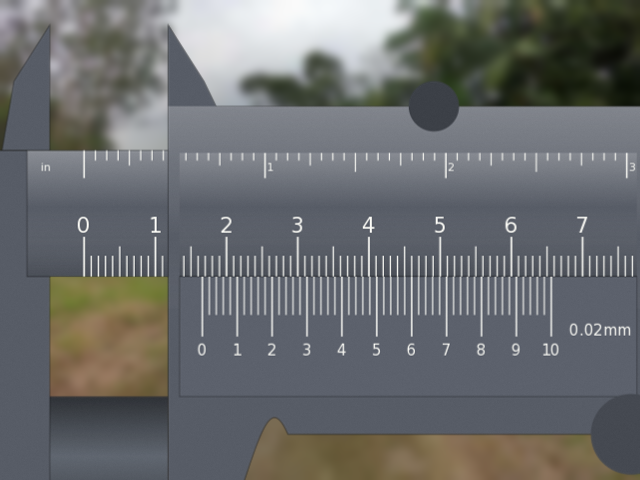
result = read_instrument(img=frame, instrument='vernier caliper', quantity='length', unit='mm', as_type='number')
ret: 16.6 mm
